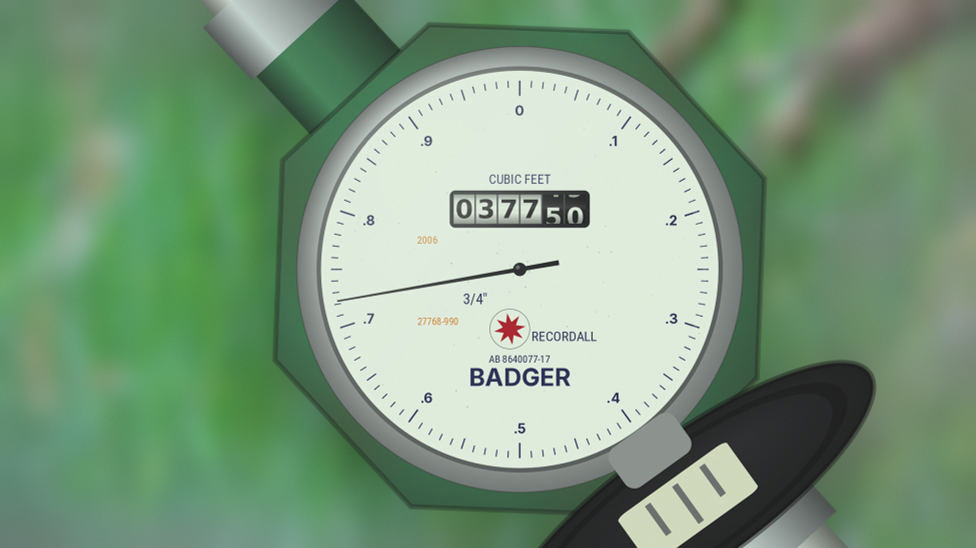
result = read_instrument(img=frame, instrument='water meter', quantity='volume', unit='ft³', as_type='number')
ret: 37749.72 ft³
